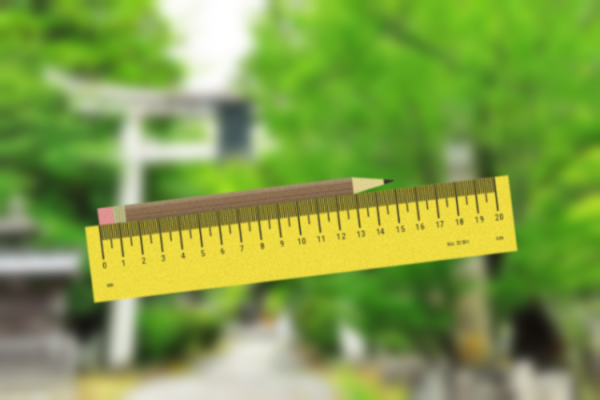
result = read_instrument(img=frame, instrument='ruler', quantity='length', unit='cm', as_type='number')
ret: 15 cm
